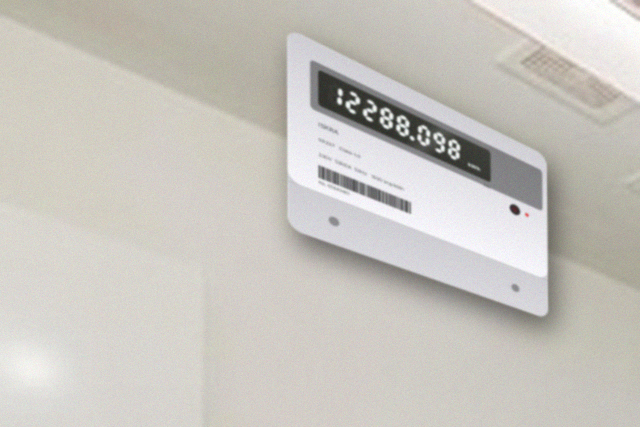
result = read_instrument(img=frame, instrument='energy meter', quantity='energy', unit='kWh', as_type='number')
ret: 12288.098 kWh
